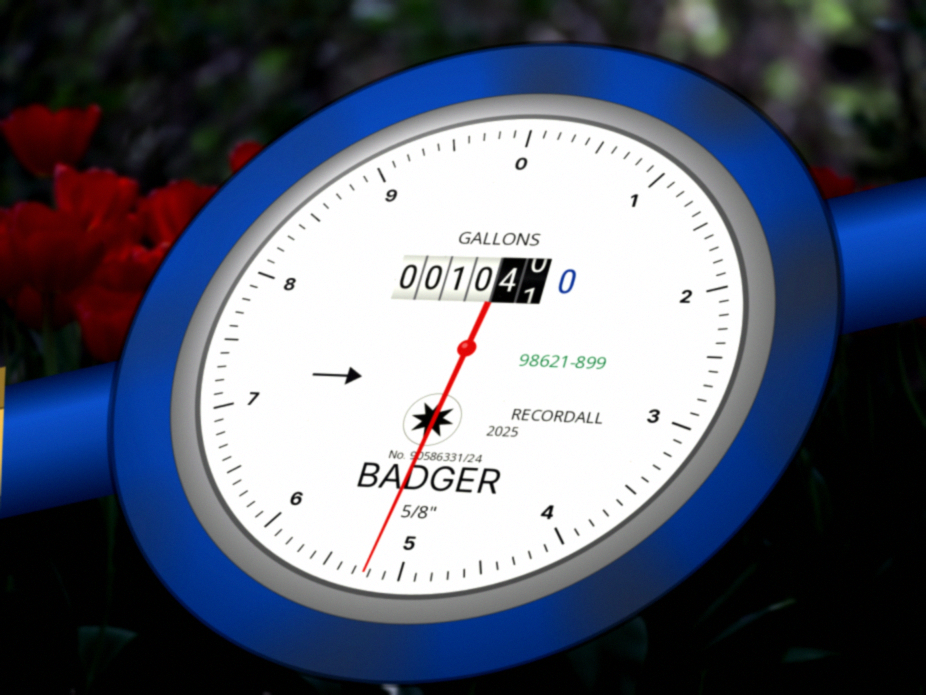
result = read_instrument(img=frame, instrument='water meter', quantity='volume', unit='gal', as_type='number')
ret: 10405.2 gal
